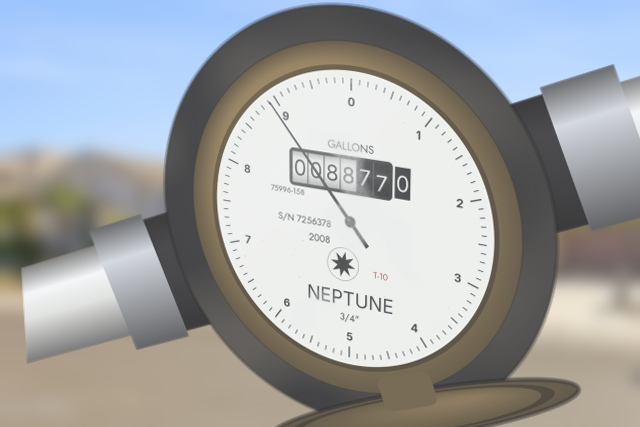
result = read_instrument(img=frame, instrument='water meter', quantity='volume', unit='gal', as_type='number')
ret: 88768.9 gal
